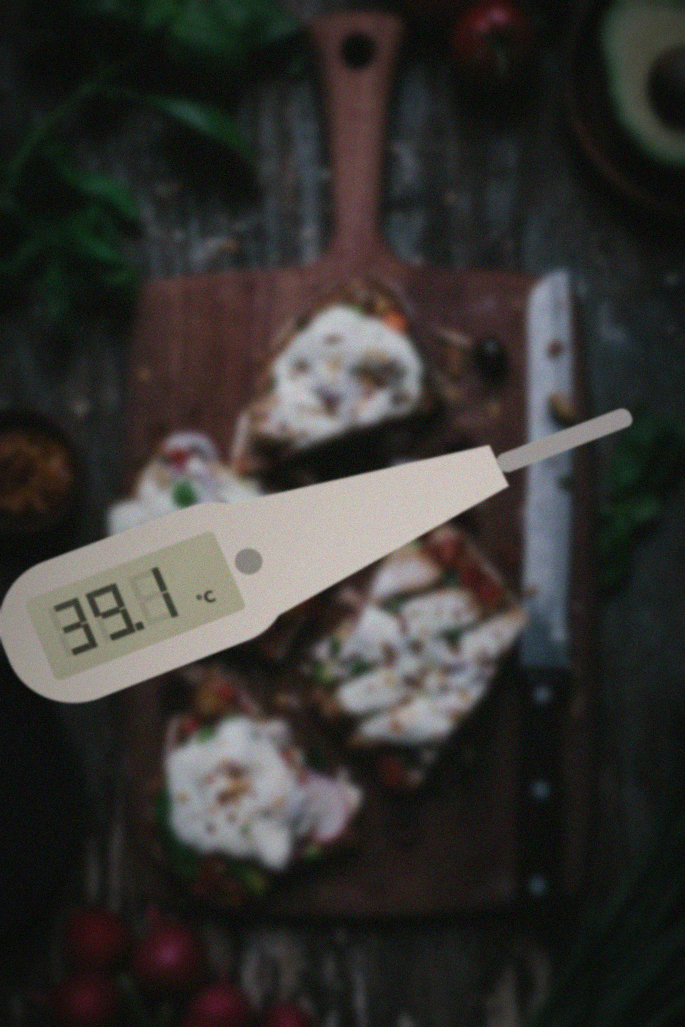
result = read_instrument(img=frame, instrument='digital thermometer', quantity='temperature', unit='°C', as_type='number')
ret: 39.1 °C
